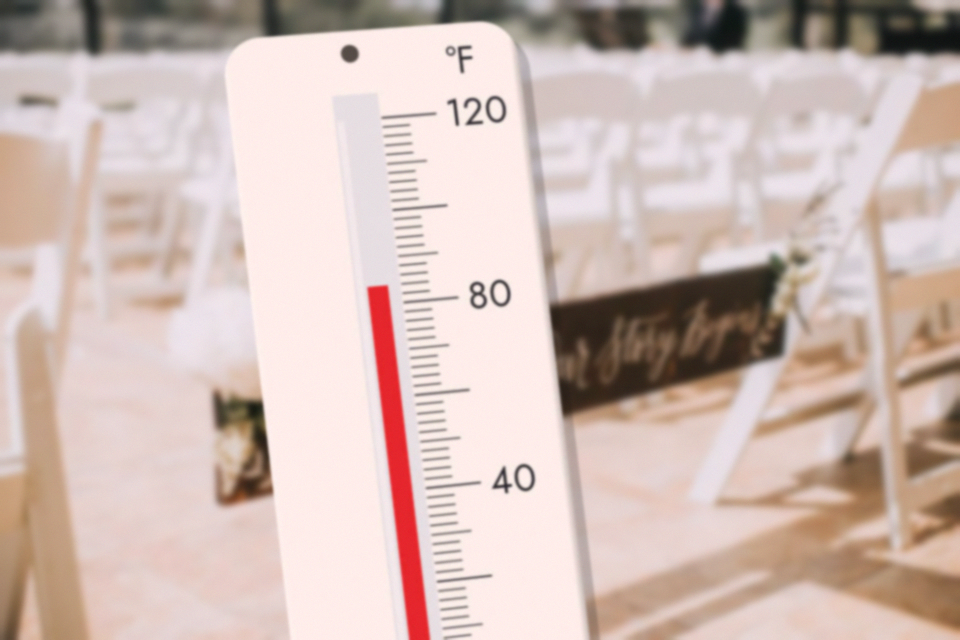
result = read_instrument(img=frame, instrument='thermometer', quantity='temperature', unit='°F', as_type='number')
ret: 84 °F
